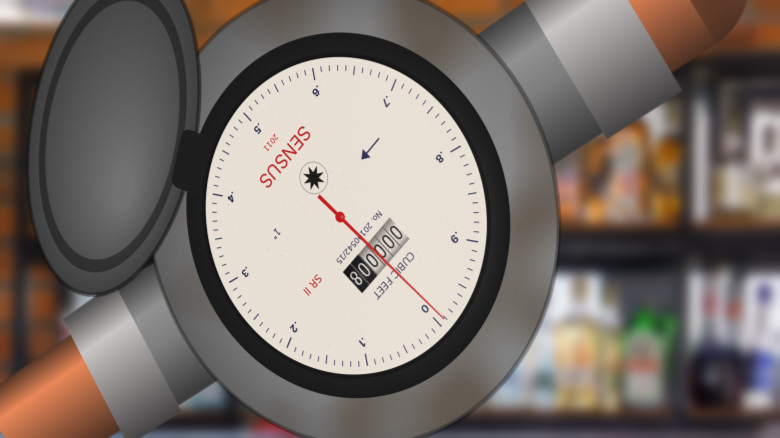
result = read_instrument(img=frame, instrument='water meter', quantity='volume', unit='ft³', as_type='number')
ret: 7.99 ft³
